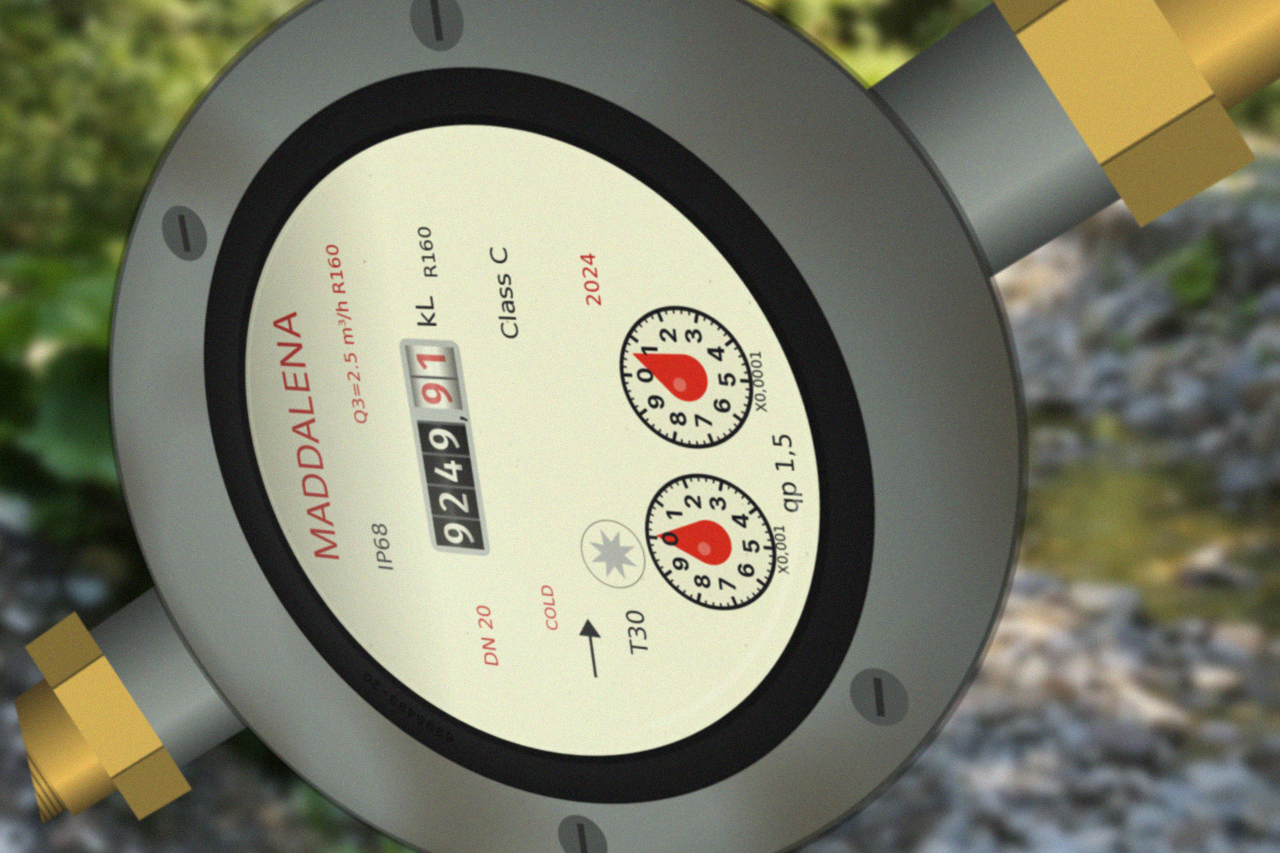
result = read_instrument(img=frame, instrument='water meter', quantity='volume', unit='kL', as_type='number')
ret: 9249.9100 kL
